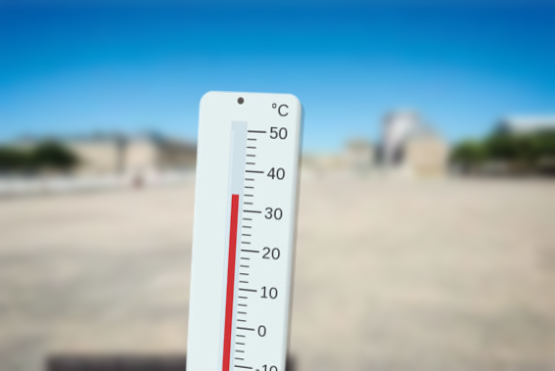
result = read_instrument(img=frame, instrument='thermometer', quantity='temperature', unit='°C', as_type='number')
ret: 34 °C
